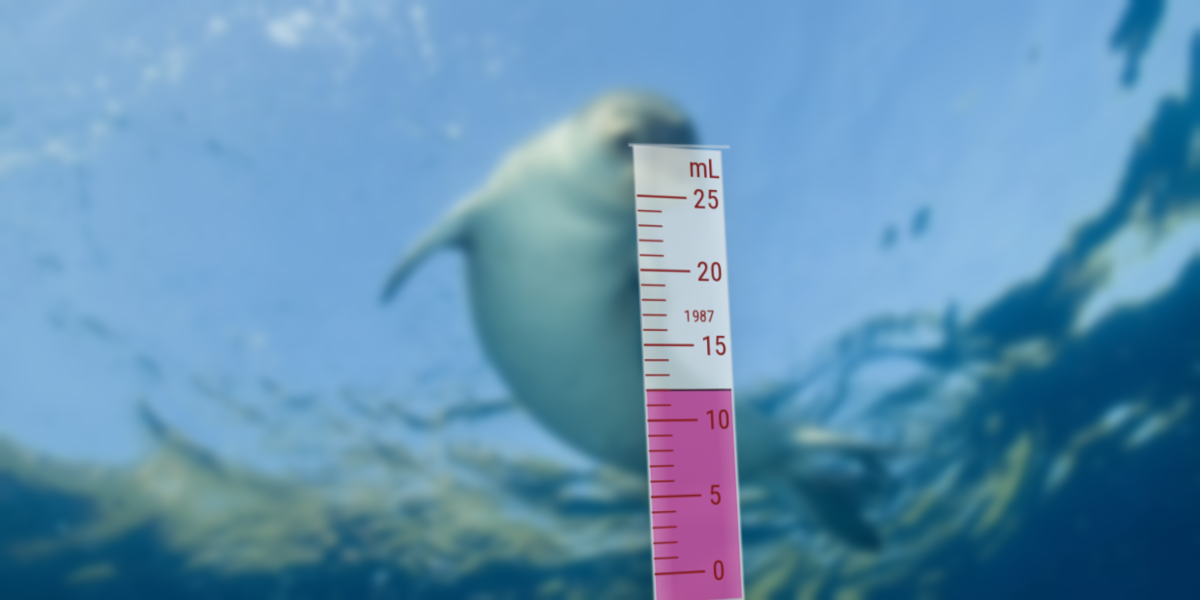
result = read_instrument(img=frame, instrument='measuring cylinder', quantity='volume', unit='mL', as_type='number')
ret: 12 mL
